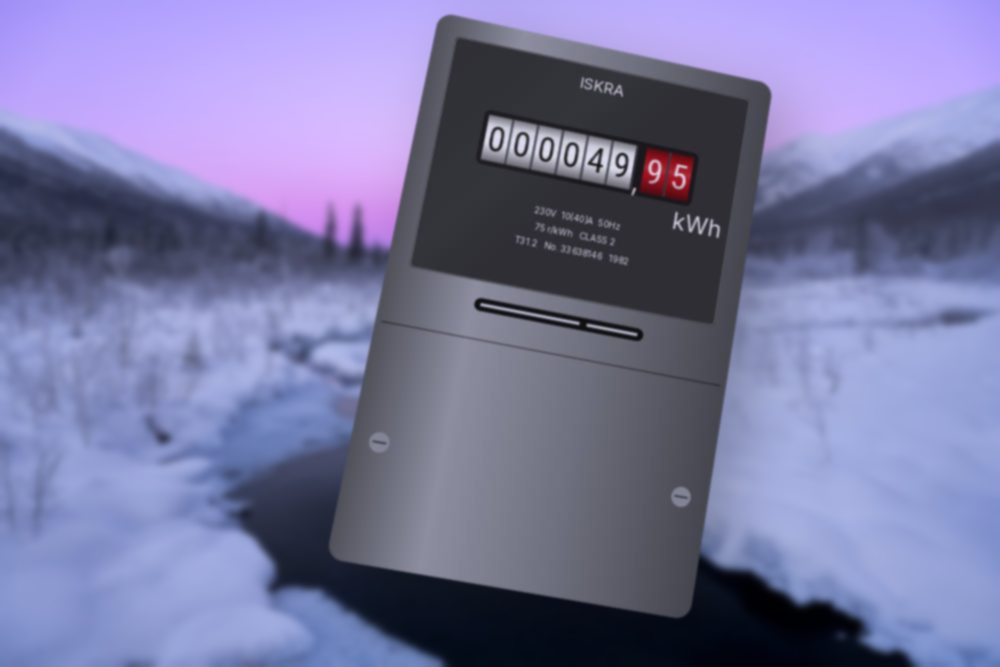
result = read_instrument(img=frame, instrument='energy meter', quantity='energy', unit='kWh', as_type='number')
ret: 49.95 kWh
